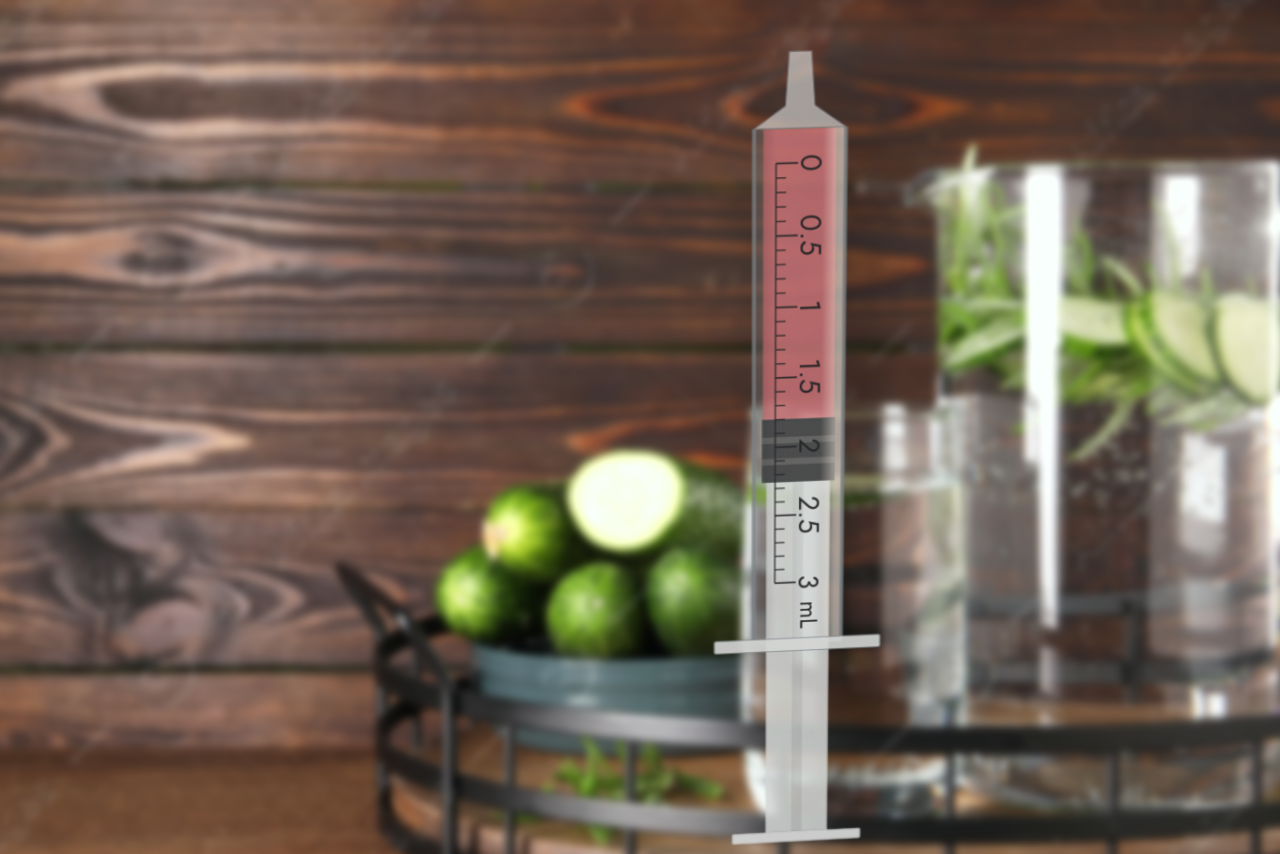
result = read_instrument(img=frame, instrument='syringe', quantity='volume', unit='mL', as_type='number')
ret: 1.8 mL
